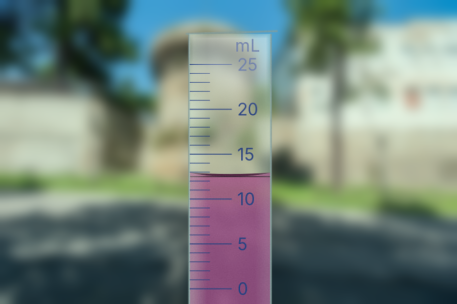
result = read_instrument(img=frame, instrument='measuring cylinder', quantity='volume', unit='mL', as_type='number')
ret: 12.5 mL
